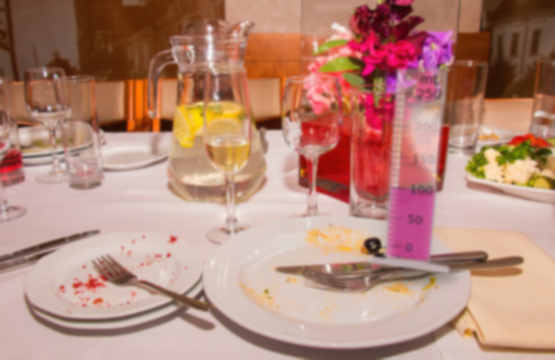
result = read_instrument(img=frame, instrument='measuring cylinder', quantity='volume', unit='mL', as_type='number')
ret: 100 mL
